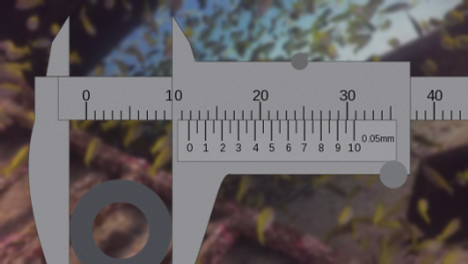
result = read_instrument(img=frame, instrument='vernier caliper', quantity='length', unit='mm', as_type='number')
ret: 11.8 mm
